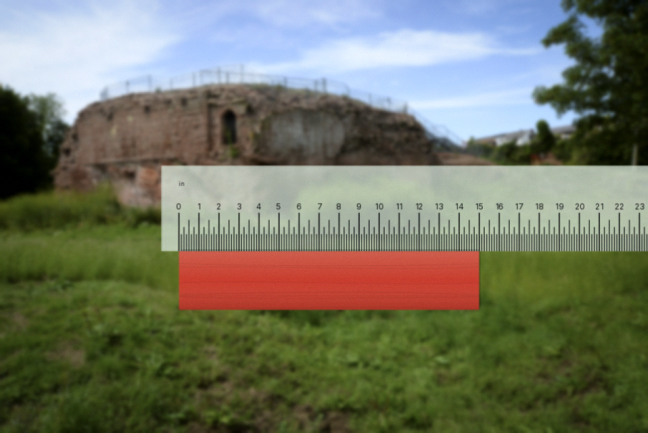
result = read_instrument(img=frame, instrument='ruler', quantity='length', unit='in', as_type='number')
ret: 15 in
